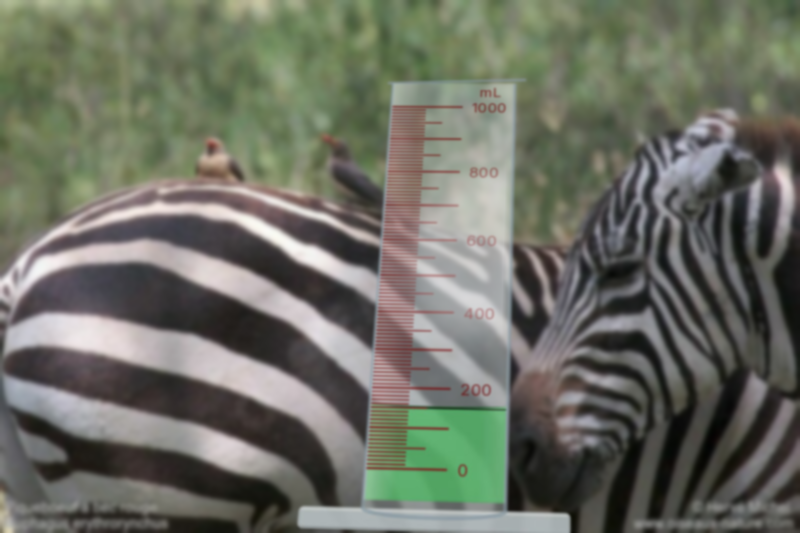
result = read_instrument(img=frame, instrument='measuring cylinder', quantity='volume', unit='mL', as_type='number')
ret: 150 mL
